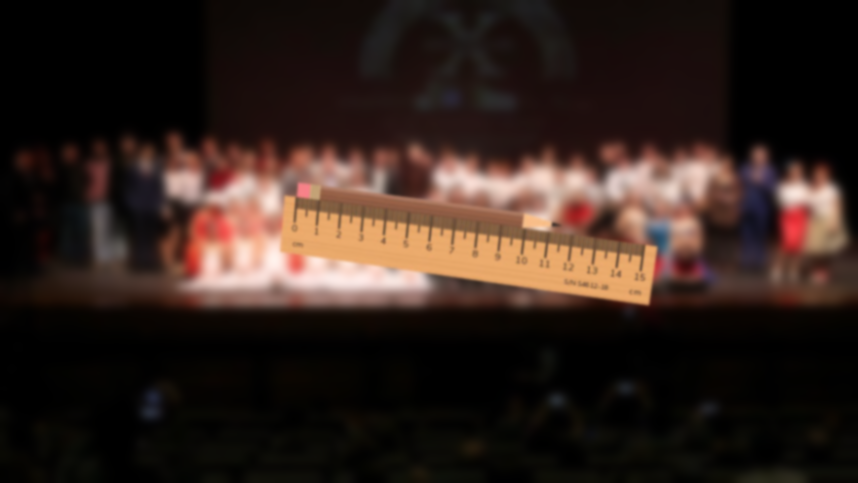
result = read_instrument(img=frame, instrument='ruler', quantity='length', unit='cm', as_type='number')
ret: 11.5 cm
